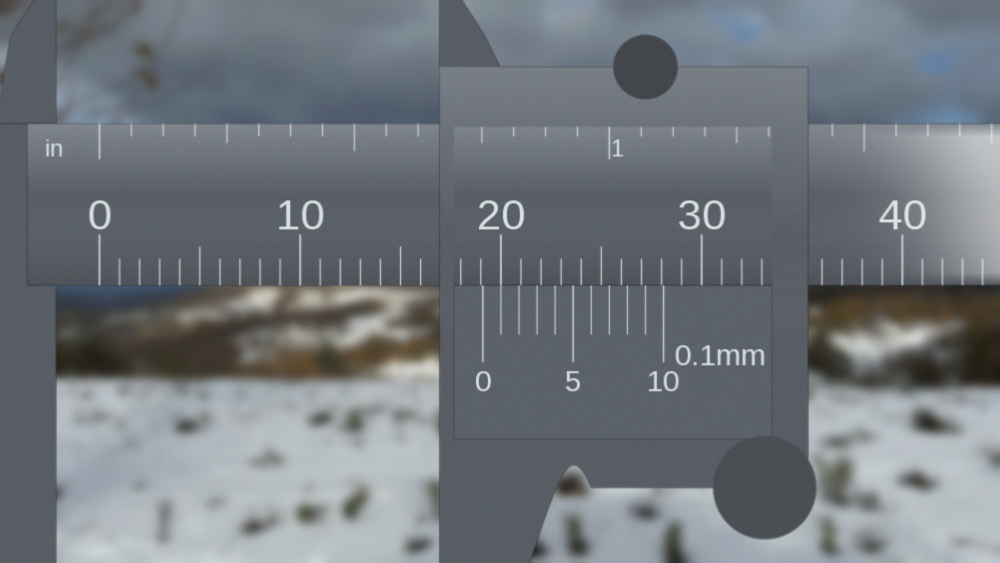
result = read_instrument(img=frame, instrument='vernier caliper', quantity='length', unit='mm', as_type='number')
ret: 19.1 mm
